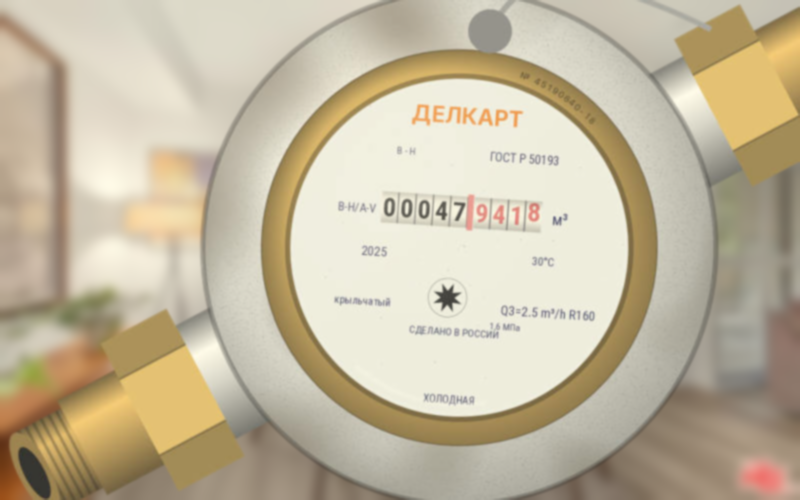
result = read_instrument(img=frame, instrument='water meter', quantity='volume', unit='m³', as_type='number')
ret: 47.9418 m³
